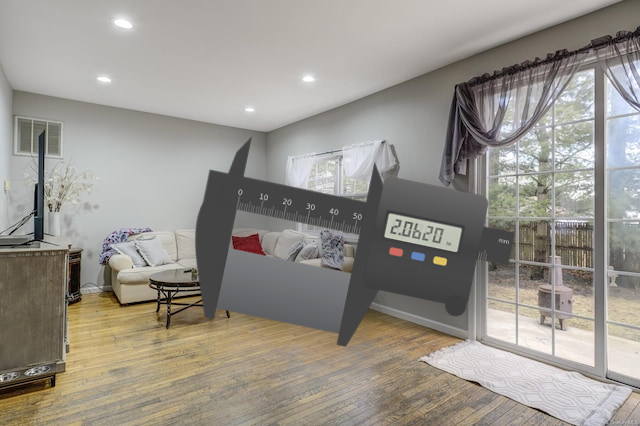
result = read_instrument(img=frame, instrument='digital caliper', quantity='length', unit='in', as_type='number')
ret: 2.0620 in
